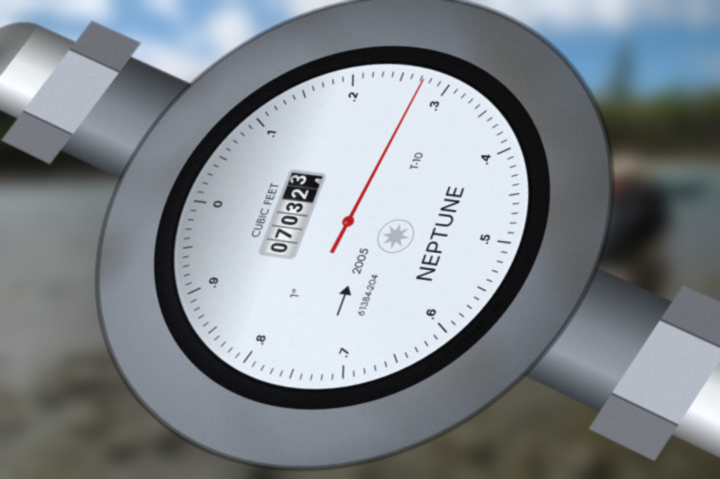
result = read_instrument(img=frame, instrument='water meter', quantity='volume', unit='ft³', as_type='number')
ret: 70323.27 ft³
